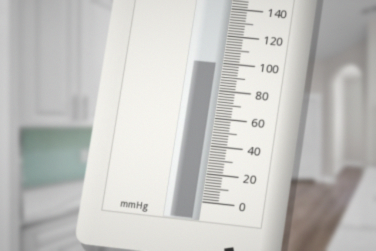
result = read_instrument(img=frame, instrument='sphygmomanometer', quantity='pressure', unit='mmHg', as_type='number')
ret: 100 mmHg
